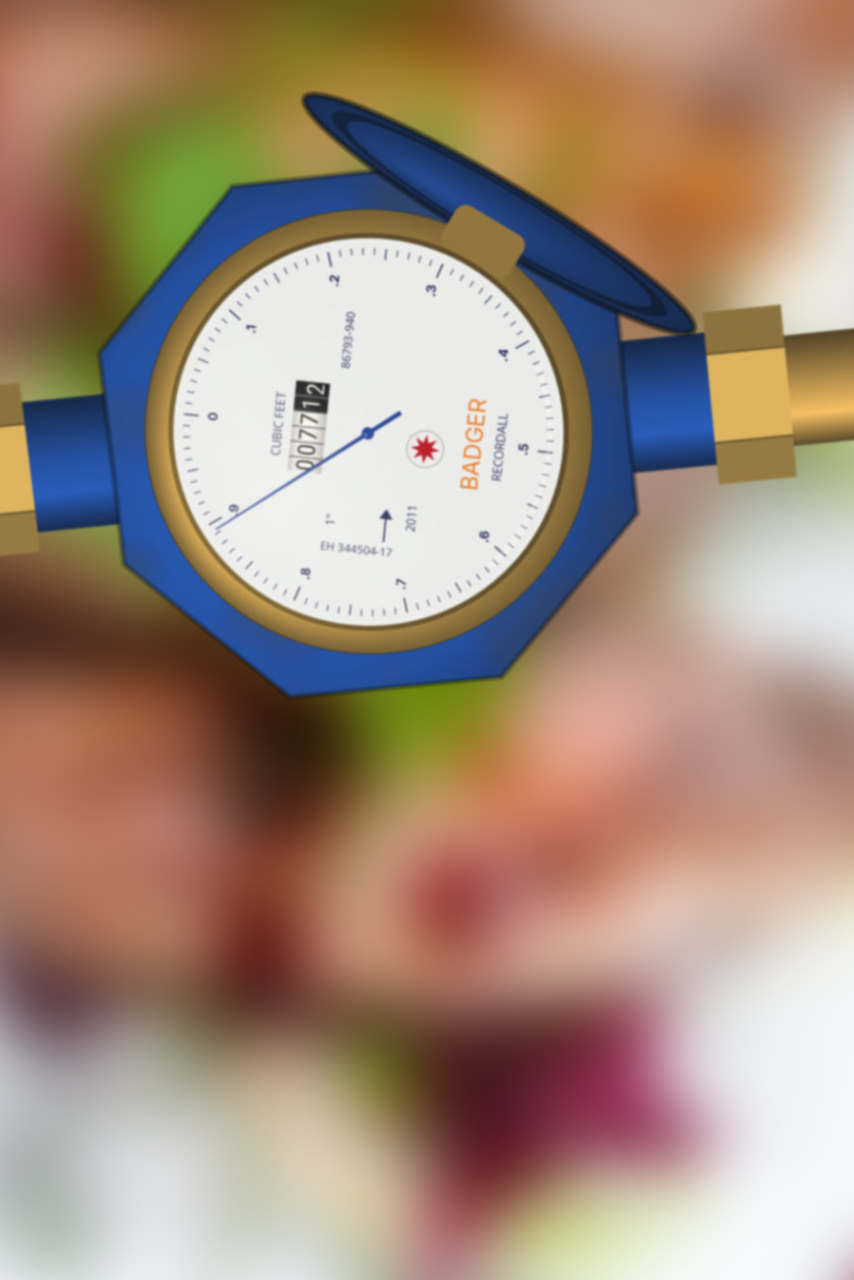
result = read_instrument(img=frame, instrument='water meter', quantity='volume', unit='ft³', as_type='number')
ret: 7711.89 ft³
